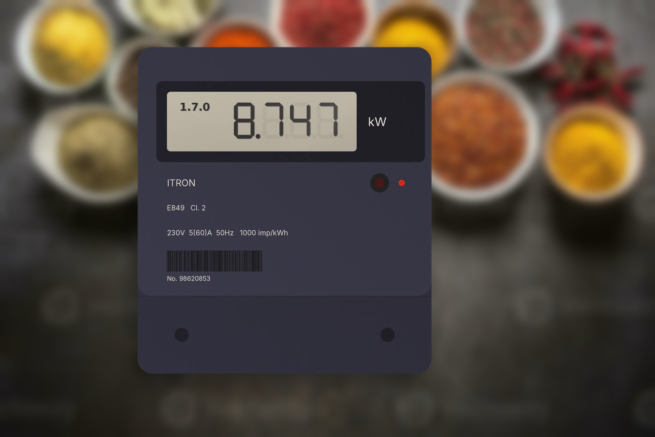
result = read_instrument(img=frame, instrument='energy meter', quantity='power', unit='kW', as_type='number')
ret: 8.747 kW
